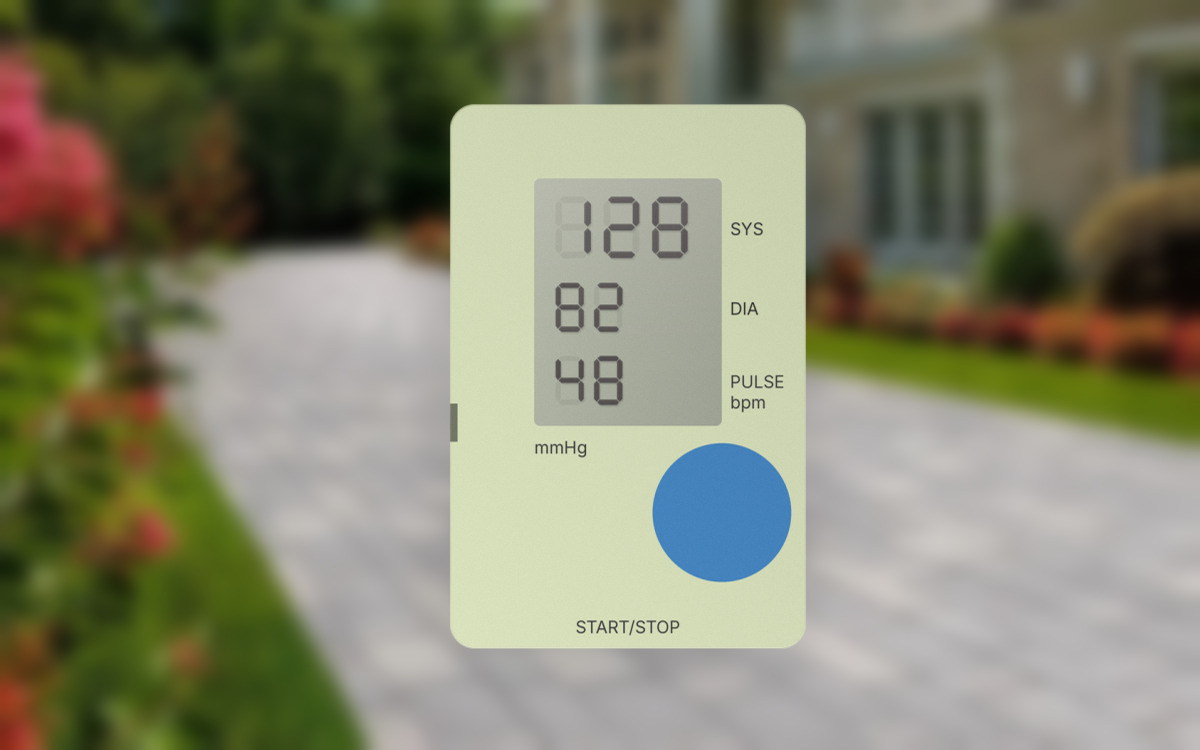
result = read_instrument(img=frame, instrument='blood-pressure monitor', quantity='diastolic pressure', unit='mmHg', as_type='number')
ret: 82 mmHg
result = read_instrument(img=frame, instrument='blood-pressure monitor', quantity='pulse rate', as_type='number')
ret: 48 bpm
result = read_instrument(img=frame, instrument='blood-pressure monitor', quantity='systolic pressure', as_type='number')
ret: 128 mmHg
